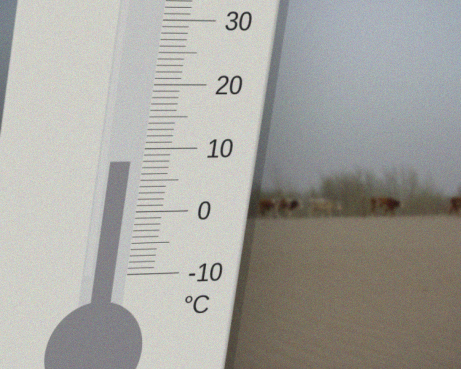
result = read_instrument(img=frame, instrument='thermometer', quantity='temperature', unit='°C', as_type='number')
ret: 8 °C
